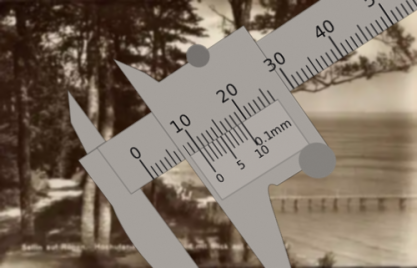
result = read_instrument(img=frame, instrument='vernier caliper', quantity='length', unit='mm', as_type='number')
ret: 10.0 mm
